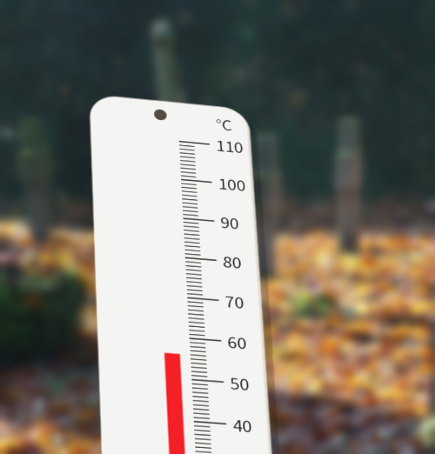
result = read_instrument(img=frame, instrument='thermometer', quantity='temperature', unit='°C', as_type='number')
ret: 56 °C
